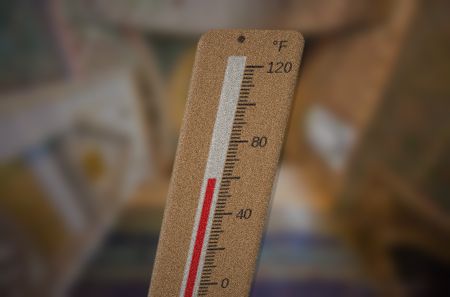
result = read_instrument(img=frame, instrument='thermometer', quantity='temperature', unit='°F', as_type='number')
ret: 60 °F
